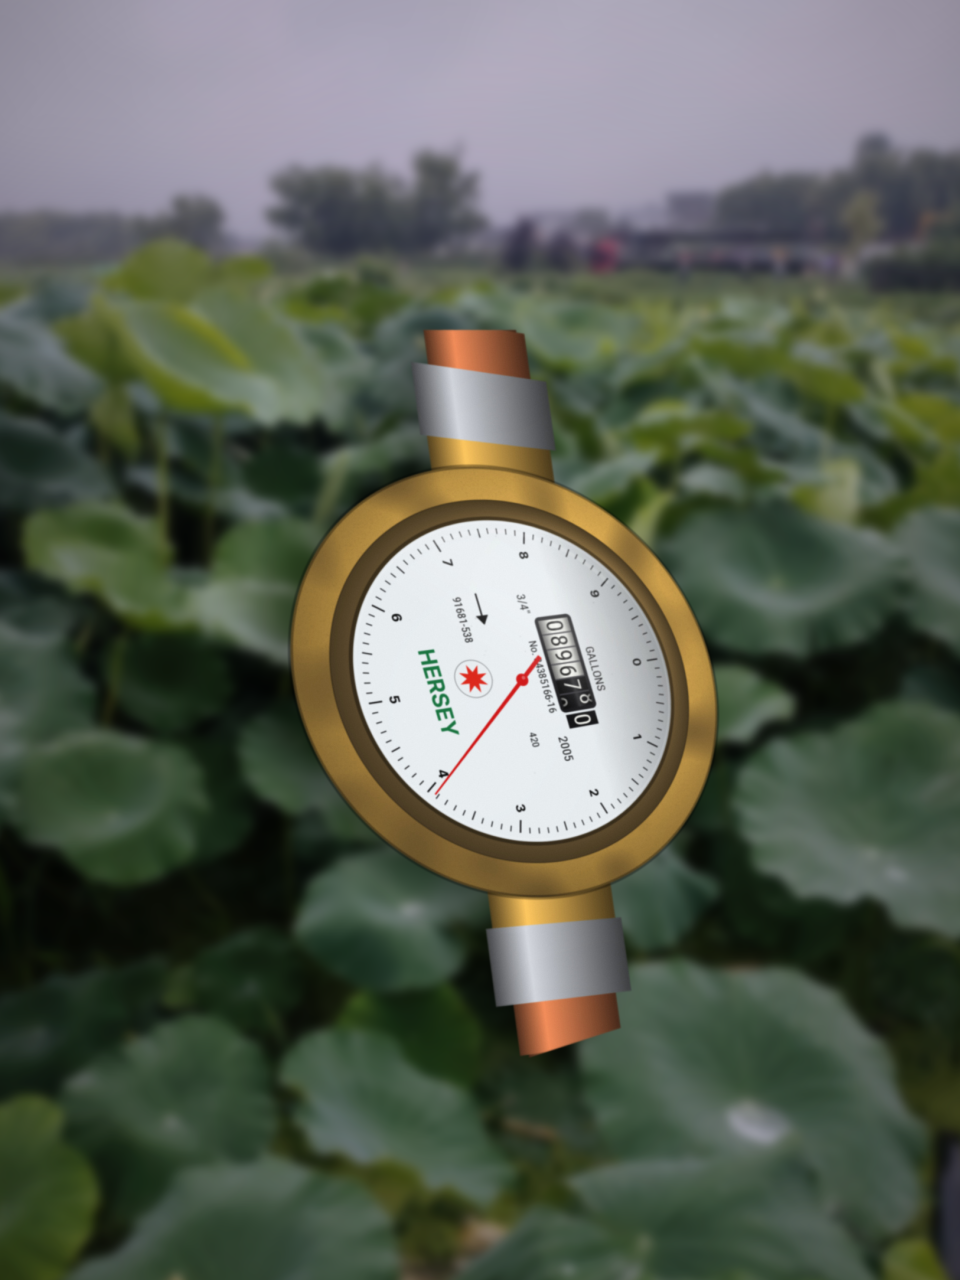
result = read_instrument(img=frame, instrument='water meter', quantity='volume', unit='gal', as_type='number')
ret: 896783.9 gal
